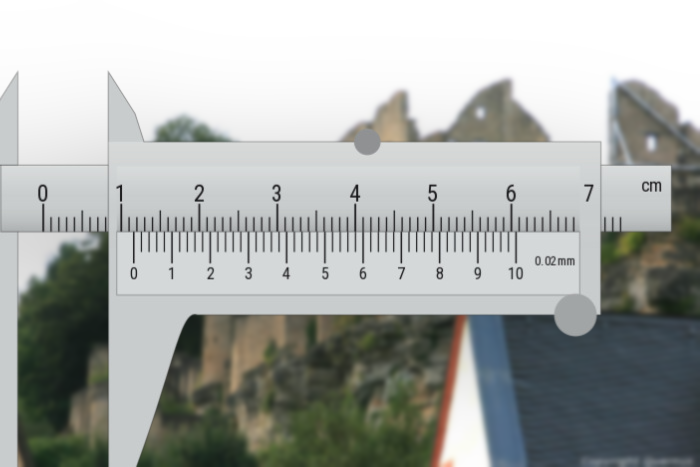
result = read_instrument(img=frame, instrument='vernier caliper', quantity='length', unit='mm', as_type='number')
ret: 11.6 mm
